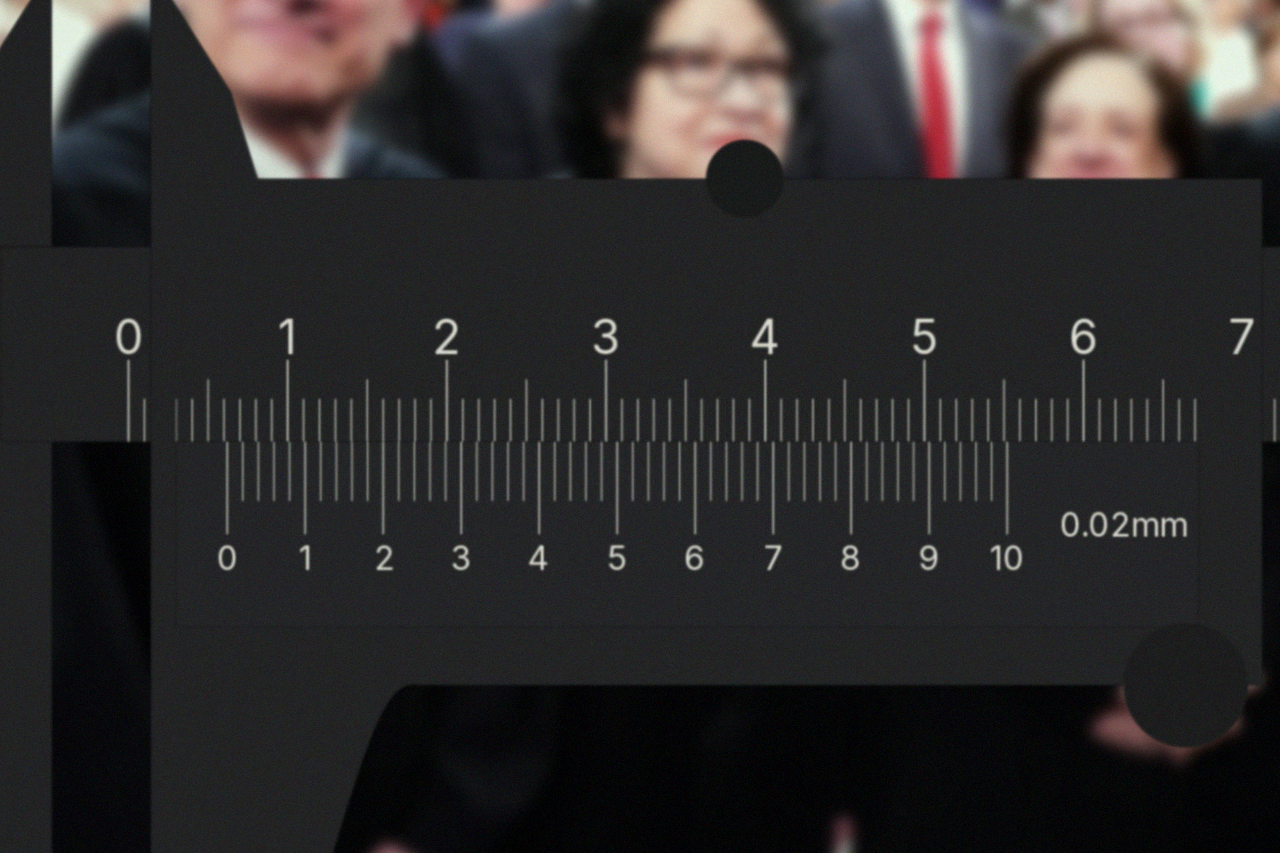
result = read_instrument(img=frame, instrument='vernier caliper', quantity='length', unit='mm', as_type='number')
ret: 6.2 mm
